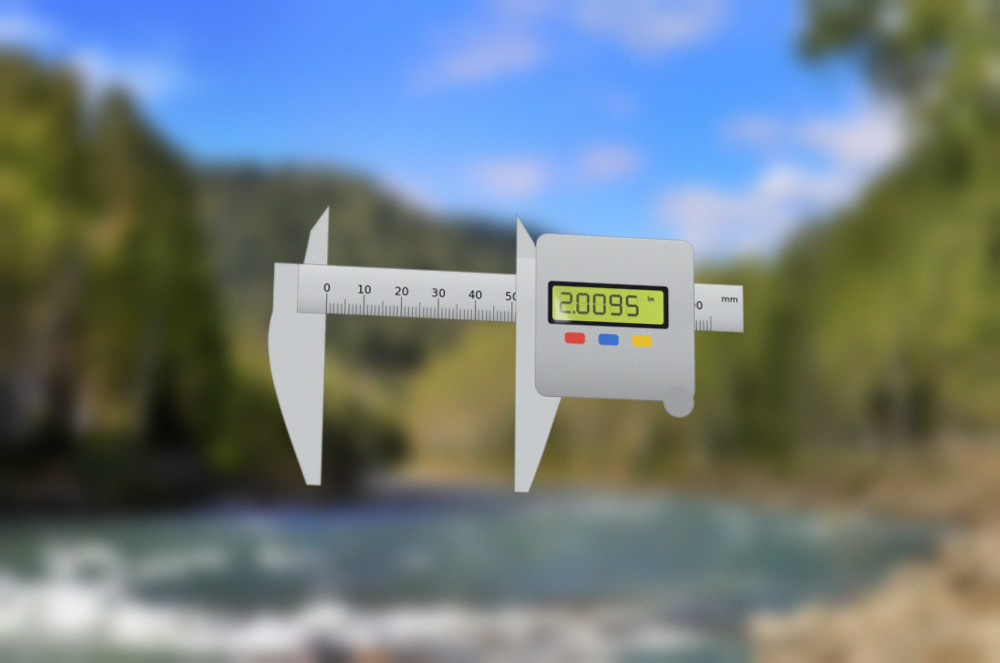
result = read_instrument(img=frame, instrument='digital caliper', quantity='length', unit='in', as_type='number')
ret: 2.0095 in
